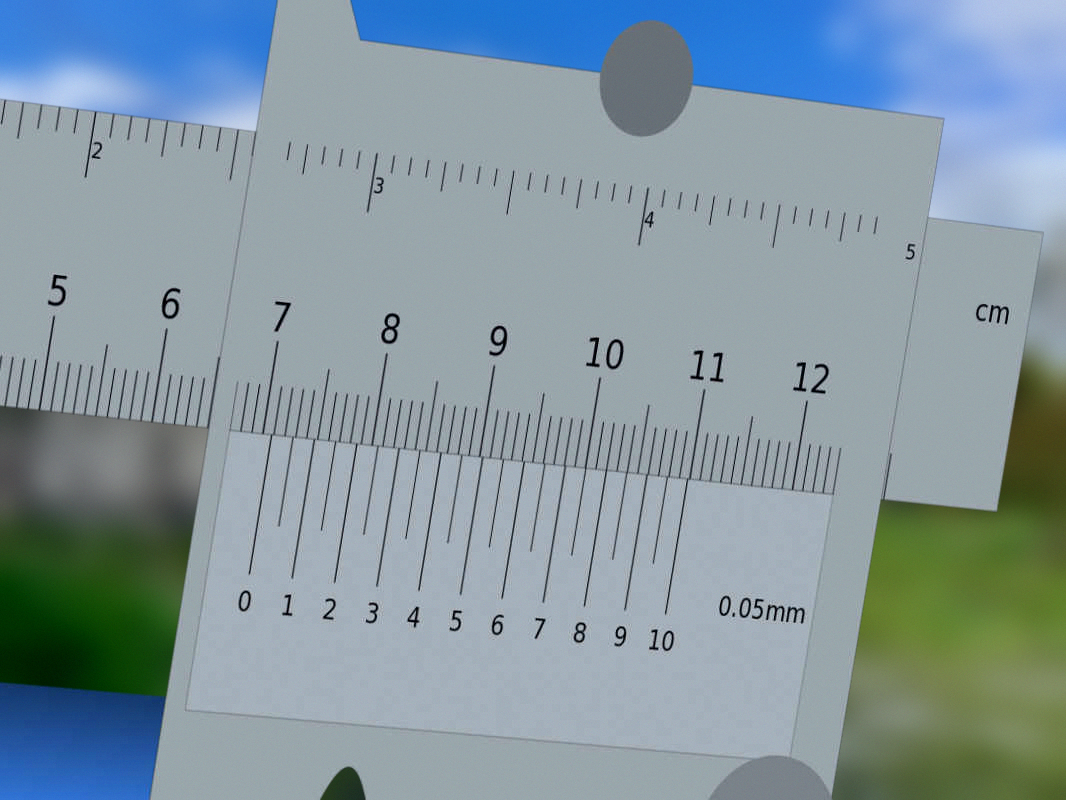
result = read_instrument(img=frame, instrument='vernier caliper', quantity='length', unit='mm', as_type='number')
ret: 70.8 mm
